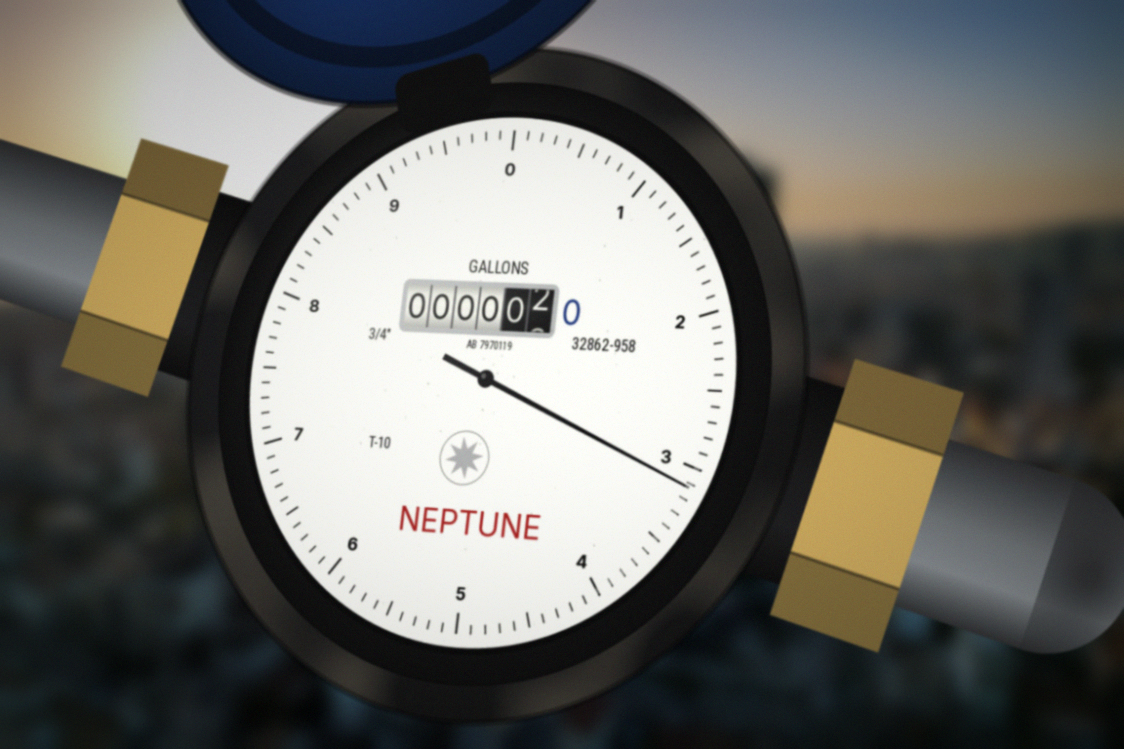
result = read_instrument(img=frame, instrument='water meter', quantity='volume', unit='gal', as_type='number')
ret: 23.1 gal
